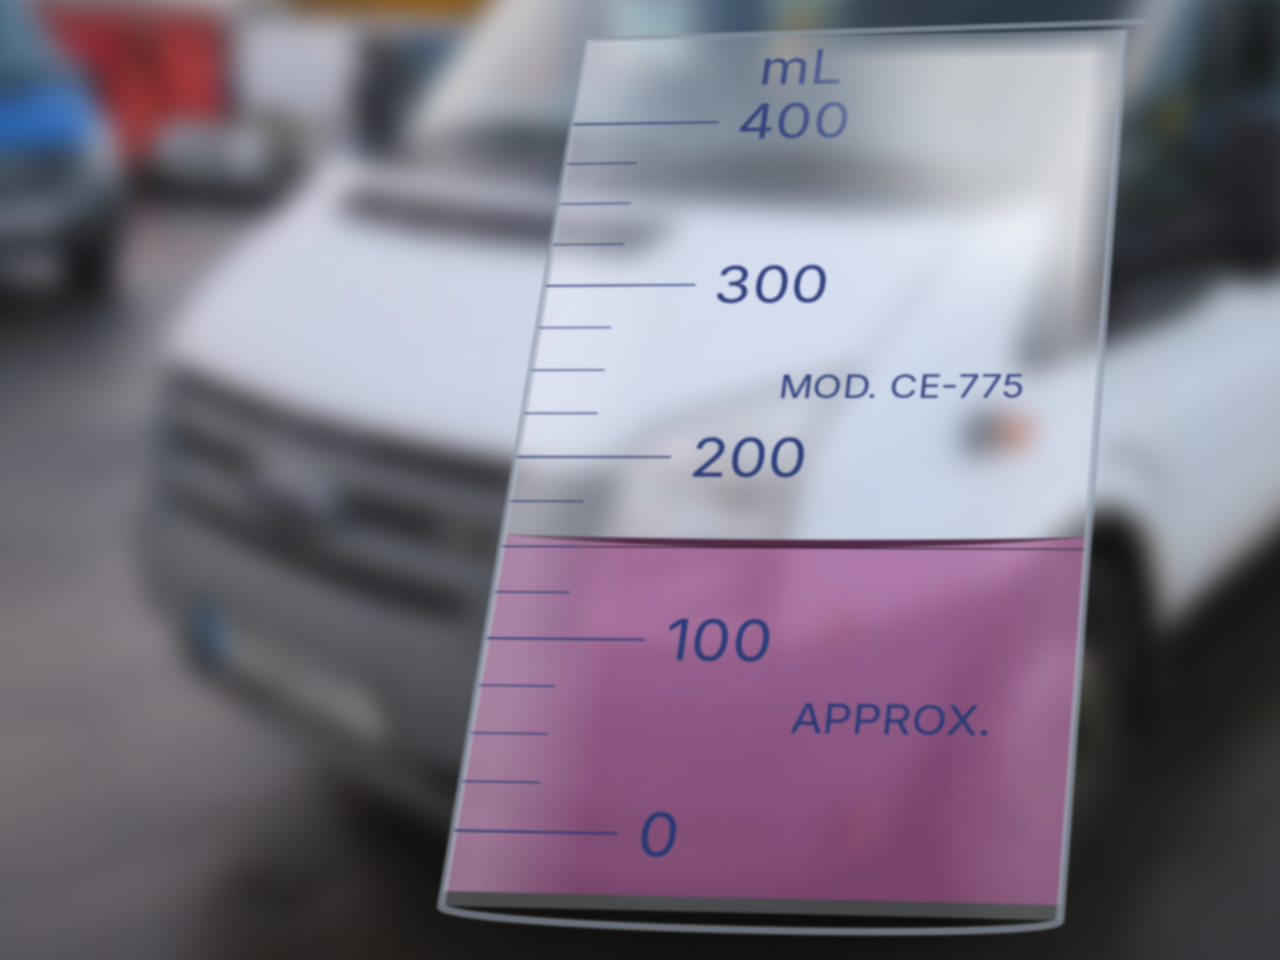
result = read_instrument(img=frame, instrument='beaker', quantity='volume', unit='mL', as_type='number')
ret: 150 mL
